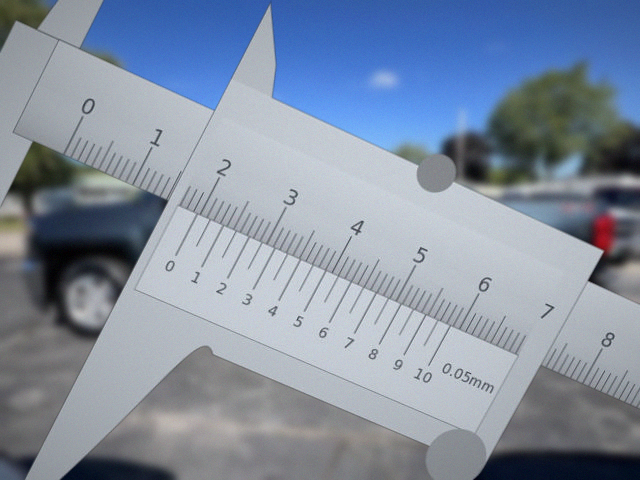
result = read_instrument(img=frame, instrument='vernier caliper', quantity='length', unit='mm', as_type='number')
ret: 19.6 mm
